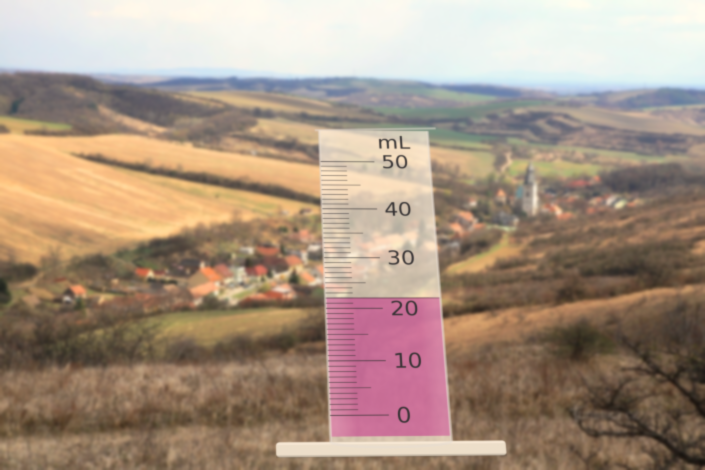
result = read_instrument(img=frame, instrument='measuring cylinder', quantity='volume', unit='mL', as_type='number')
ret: 22 mL
